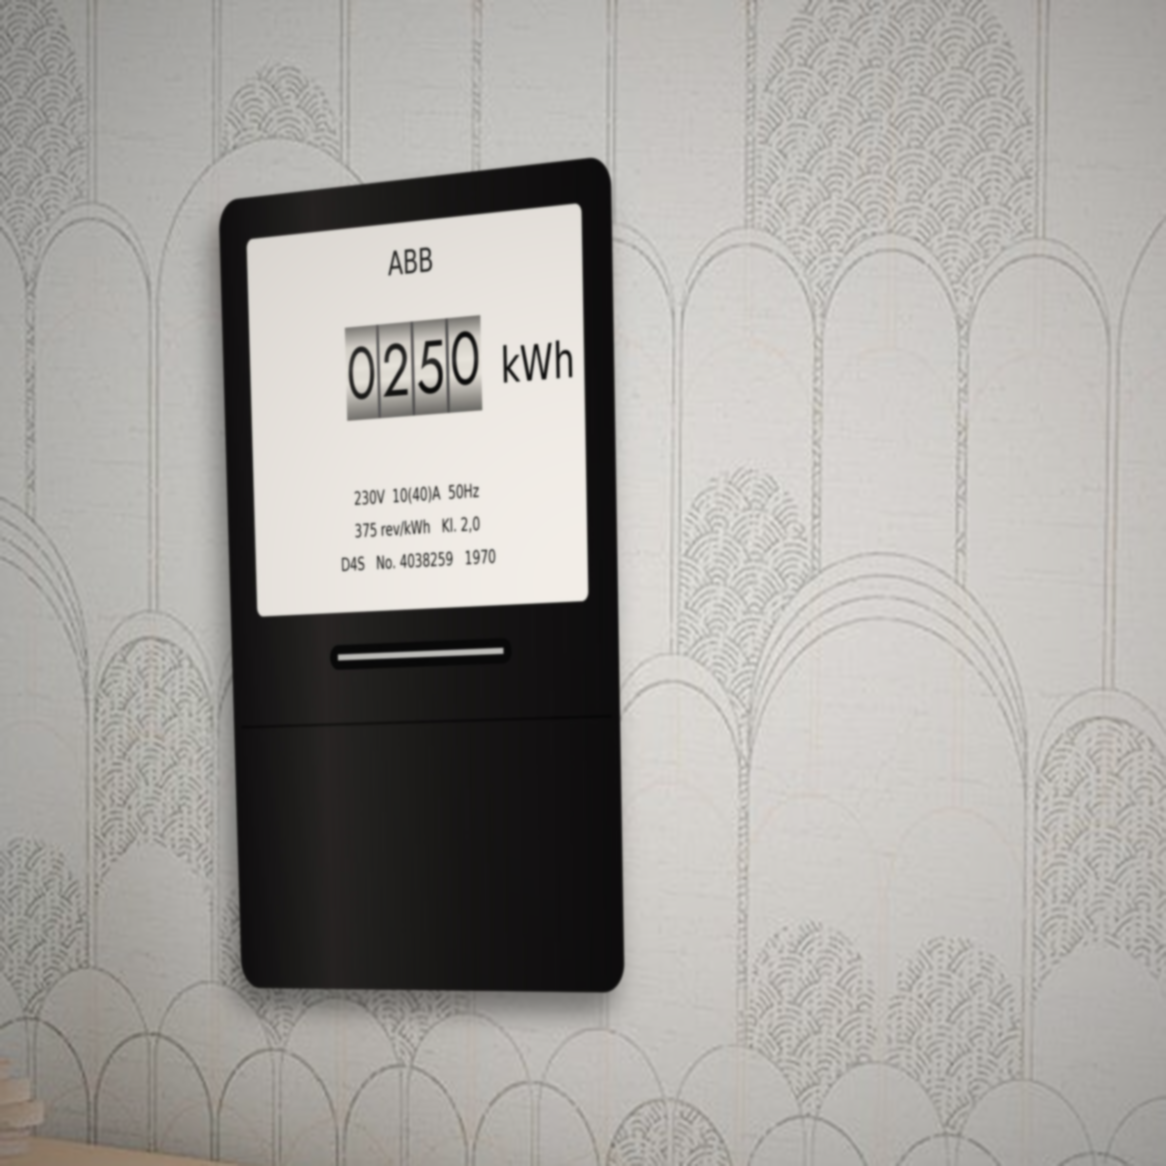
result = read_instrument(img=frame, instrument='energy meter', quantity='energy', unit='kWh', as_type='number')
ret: 250 kWh
